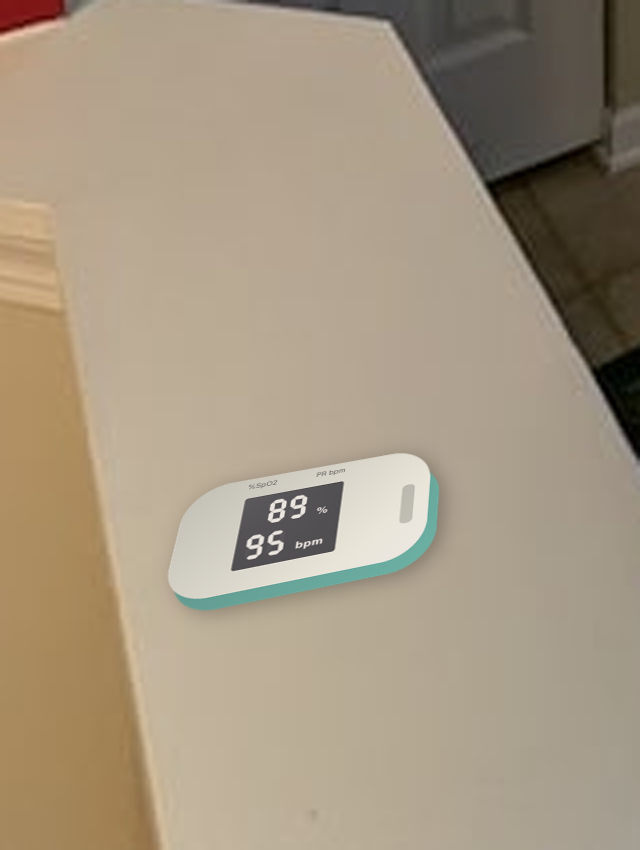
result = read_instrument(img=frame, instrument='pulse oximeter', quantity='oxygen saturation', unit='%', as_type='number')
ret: 89 %
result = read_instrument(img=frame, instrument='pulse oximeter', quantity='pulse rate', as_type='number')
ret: 95 bpm
